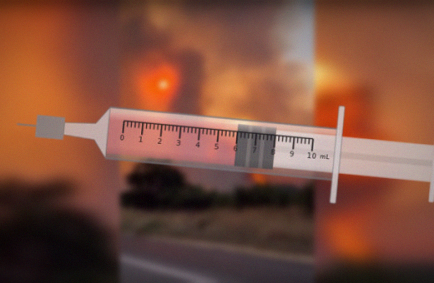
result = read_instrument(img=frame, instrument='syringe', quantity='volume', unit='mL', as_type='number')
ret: 6 mL
